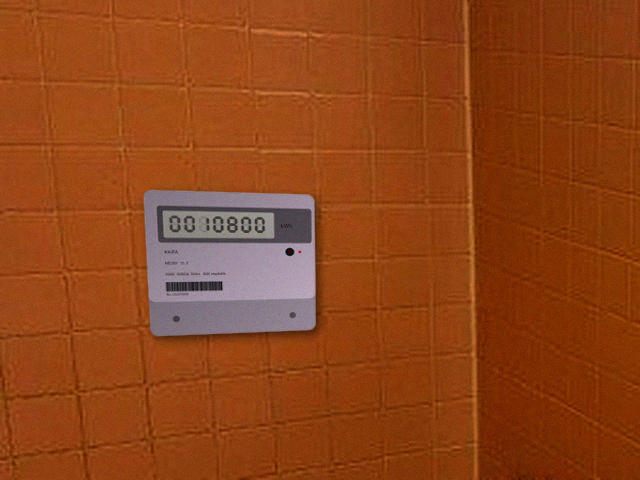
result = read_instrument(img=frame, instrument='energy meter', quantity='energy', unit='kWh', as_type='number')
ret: 10800 kWh
